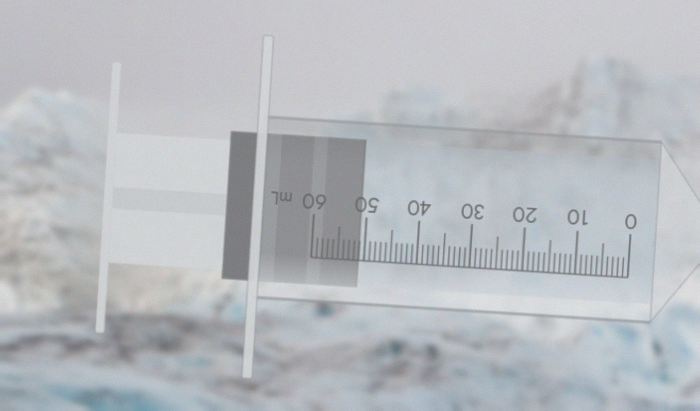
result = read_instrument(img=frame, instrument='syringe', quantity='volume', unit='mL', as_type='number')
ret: 51 mL
